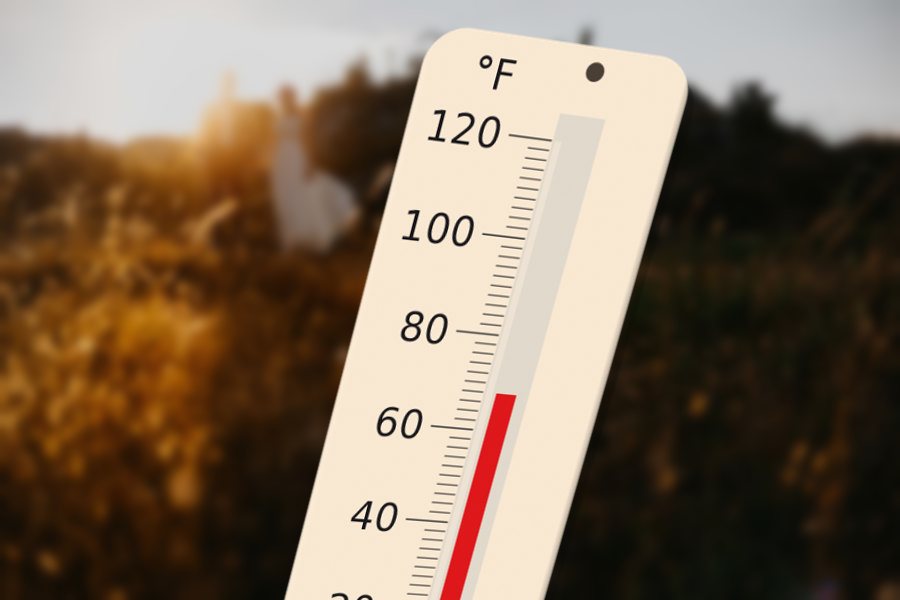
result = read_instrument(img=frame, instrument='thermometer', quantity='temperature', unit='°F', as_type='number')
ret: 68 °F
